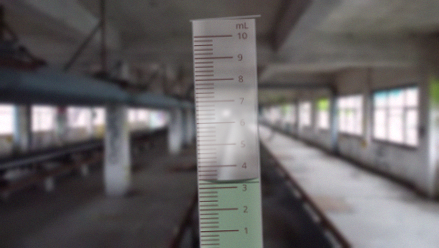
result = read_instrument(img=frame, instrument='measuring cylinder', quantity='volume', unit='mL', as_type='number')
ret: 3.2 mL
